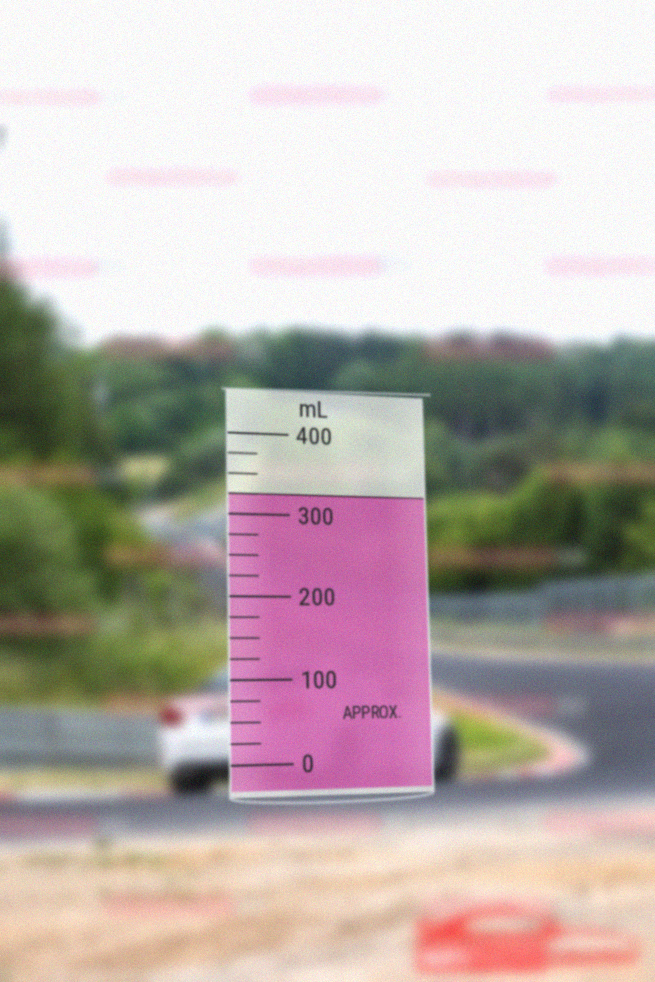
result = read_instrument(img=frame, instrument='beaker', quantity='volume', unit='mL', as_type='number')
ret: 325 mL
